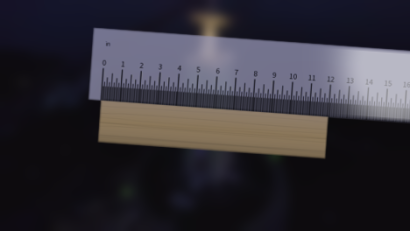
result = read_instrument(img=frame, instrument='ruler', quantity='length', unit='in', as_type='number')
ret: 12 in
